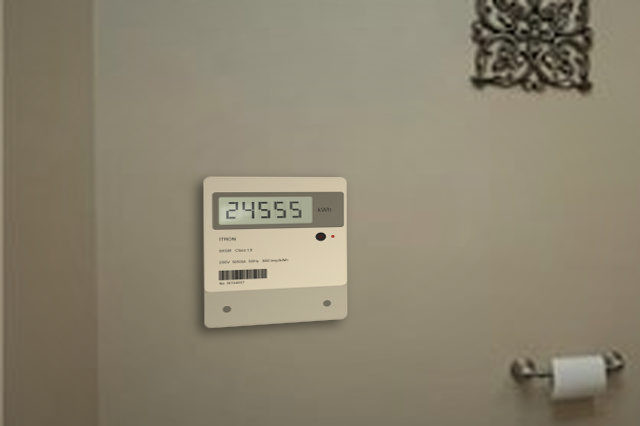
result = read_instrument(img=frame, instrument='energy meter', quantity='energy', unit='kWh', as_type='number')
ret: 24555 kWh
